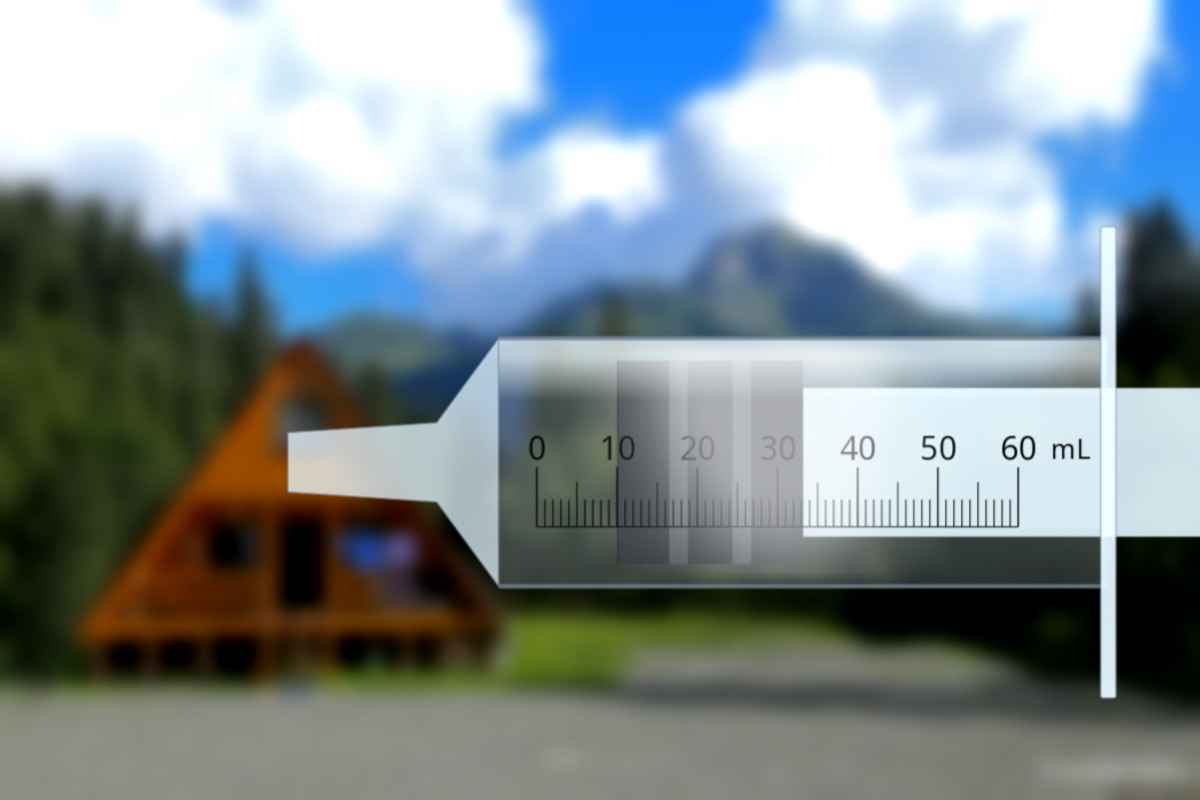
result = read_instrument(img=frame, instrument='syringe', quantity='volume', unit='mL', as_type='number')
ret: 10 mL
